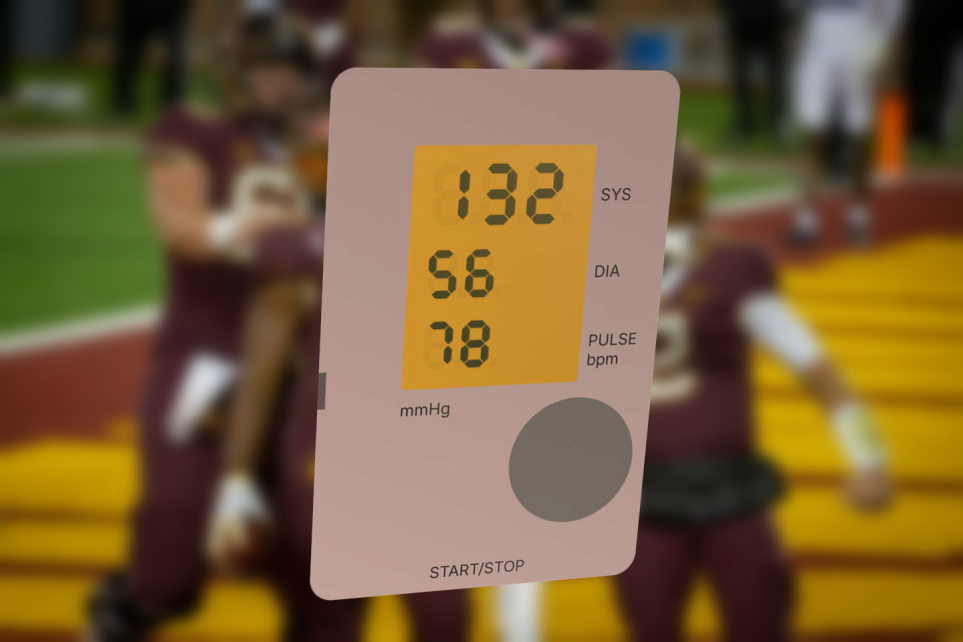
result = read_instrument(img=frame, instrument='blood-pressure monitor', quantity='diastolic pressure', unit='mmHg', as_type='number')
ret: 56 mmHg
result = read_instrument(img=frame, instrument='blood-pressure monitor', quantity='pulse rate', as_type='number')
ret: 78 bpm
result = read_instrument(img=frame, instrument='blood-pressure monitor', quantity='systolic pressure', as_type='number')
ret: 132 mmHg
